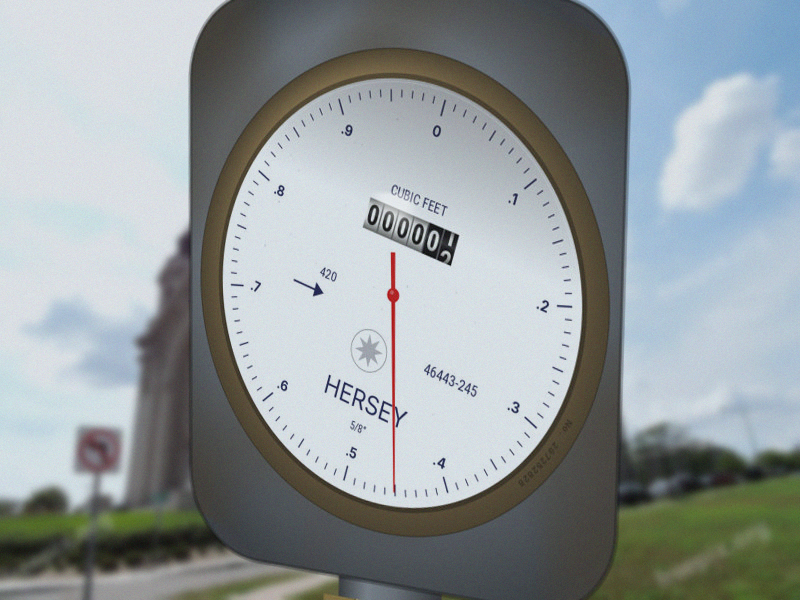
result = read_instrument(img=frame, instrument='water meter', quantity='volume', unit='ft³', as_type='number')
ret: 1.45 ft³
